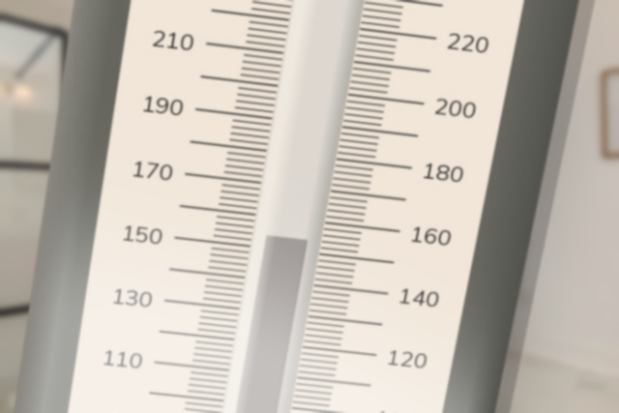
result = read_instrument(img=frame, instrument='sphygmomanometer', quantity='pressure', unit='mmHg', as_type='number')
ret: 154 mmHg
